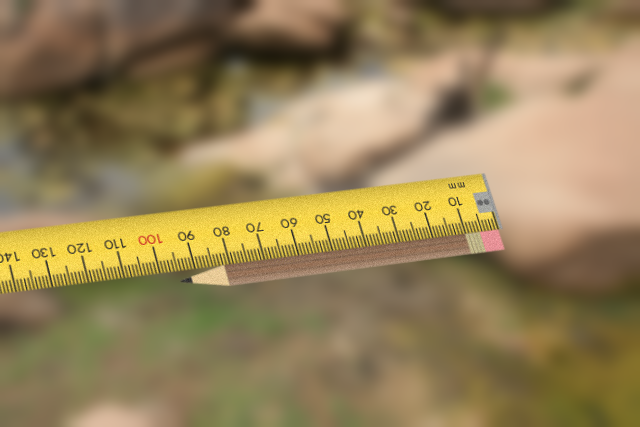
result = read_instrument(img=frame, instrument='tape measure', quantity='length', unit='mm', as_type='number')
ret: 95 mm
